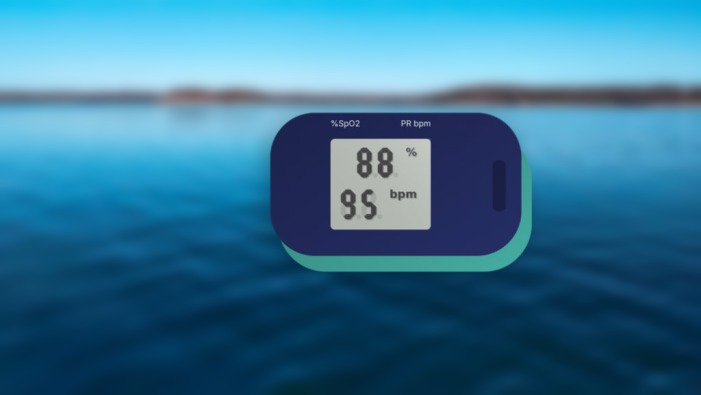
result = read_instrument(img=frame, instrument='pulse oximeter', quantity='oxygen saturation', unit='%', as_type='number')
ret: 88 %
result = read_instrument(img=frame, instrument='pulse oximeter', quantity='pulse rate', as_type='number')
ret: 95 bpm
